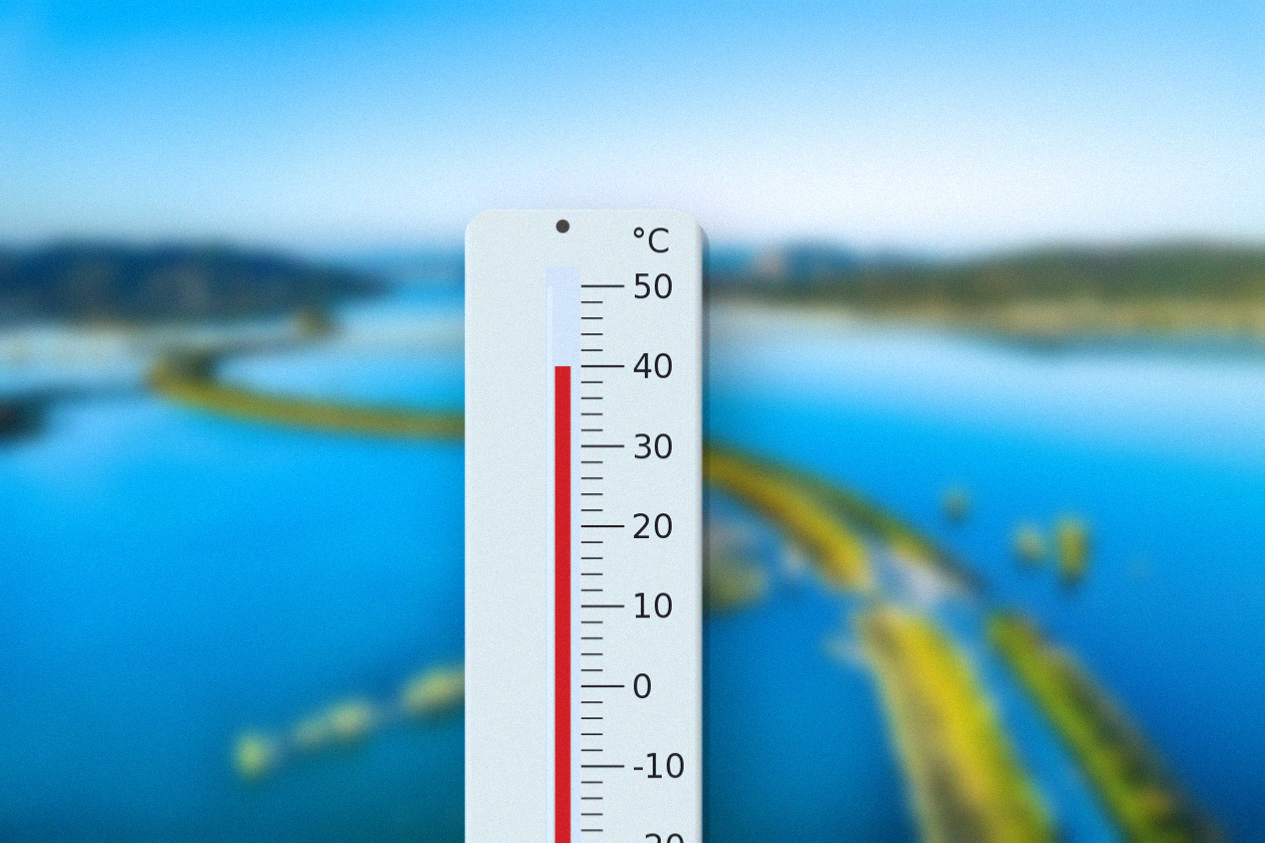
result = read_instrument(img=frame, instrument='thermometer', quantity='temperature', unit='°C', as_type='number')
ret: 40 °C
